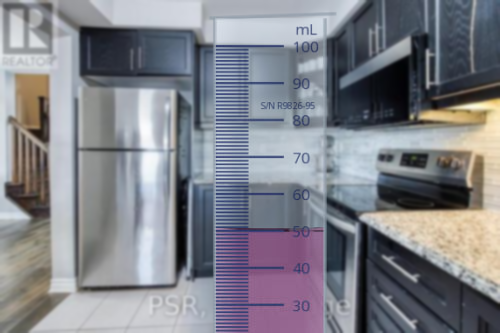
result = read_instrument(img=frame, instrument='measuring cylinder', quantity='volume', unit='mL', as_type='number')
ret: 50 mL
